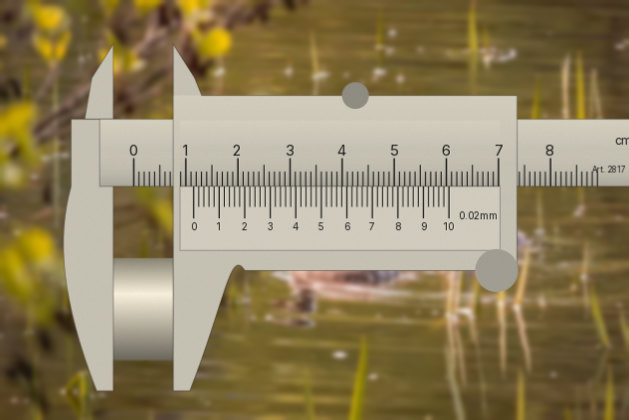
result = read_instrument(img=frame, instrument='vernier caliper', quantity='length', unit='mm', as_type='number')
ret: 11.5 mm
